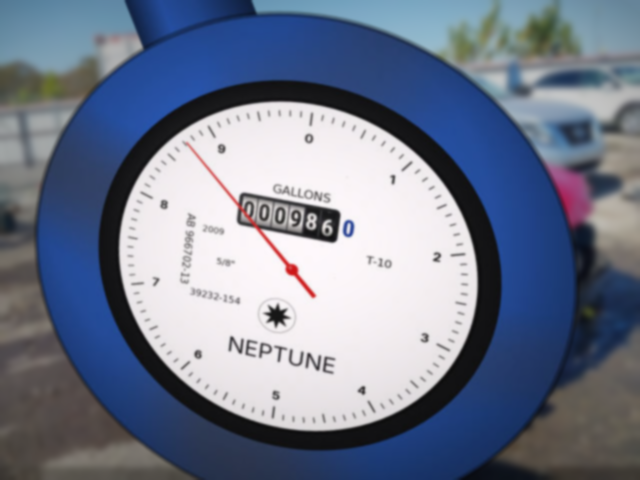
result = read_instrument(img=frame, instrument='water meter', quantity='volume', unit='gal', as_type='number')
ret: 9858.7 gal
